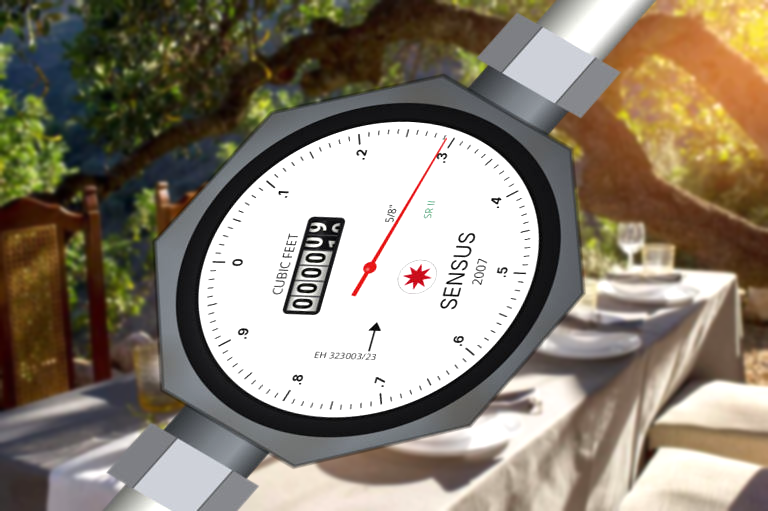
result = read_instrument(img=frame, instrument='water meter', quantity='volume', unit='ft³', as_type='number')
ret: 9.29 ft³
